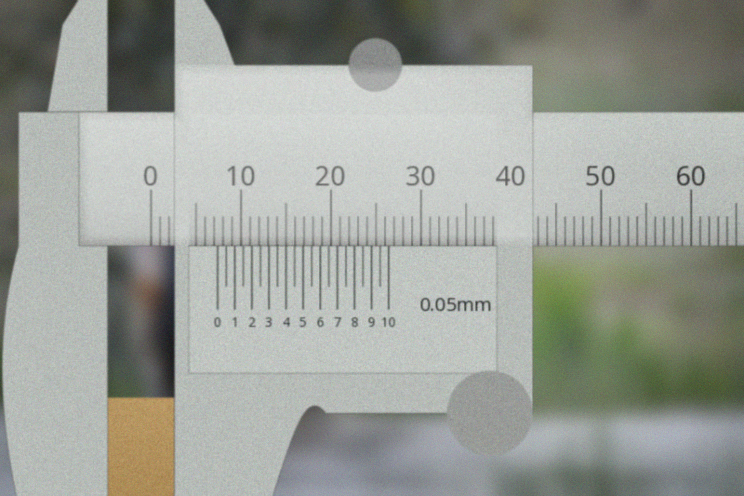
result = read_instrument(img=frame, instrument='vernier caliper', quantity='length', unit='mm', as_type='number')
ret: 7.4 mm
